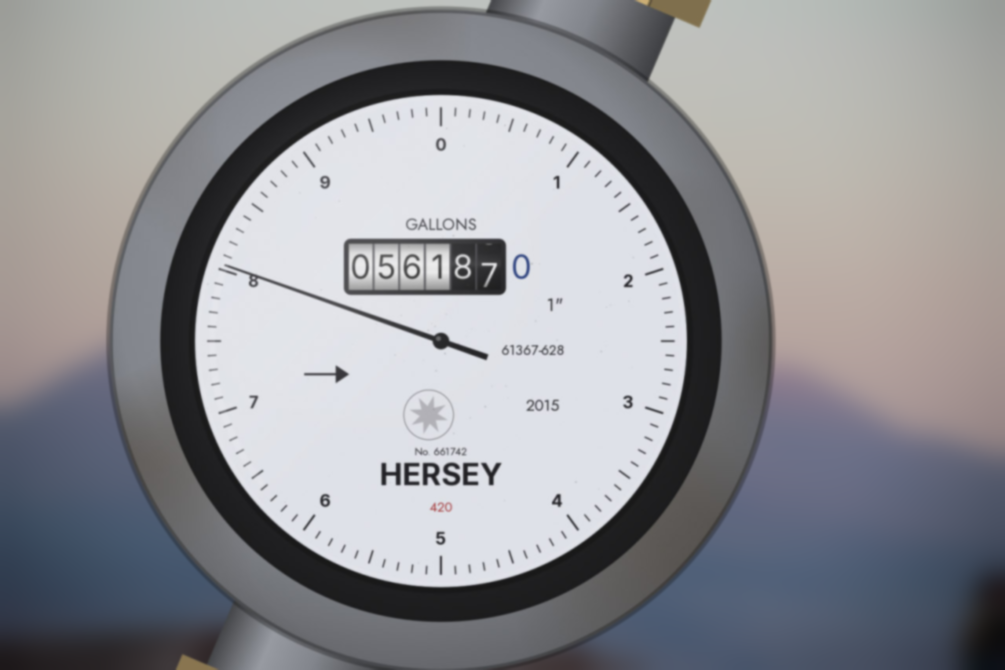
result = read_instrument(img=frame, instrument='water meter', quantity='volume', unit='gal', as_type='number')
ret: 561868.0 gal
